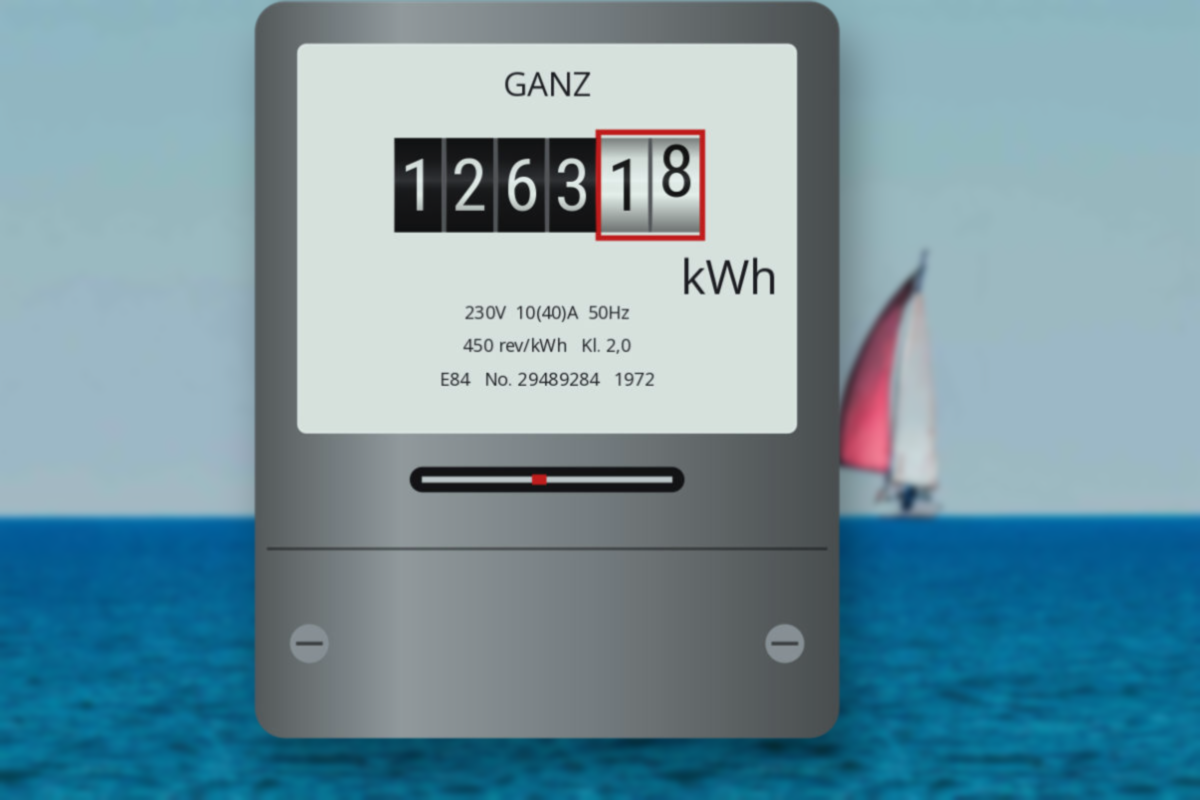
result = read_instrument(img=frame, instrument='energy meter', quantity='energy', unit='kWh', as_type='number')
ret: 1263.18 kWh
